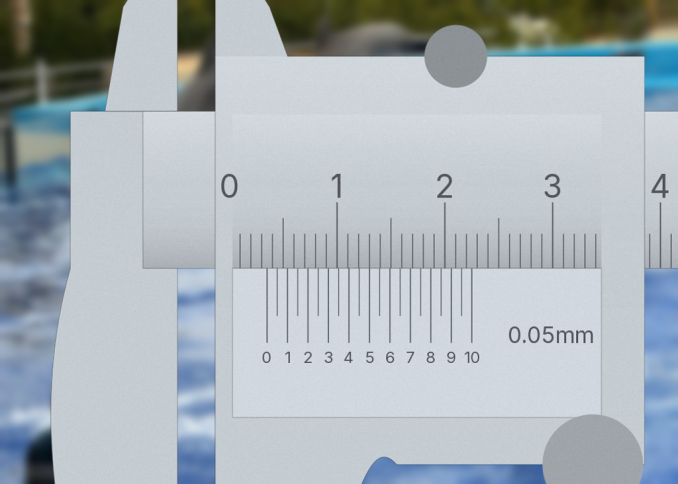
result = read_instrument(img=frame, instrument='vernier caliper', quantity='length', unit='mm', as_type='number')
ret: 3.5 mm
